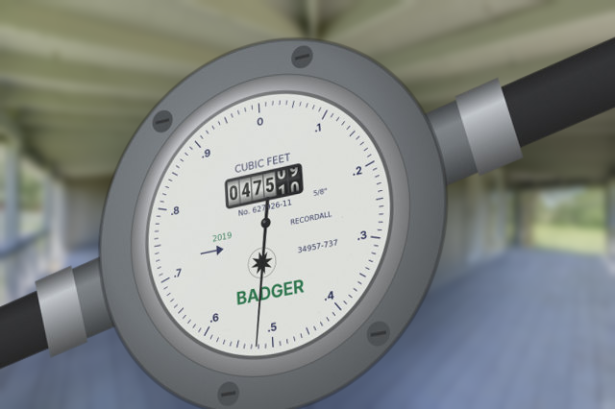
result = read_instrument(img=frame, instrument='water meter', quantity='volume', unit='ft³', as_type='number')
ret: 47509.52 ft³
